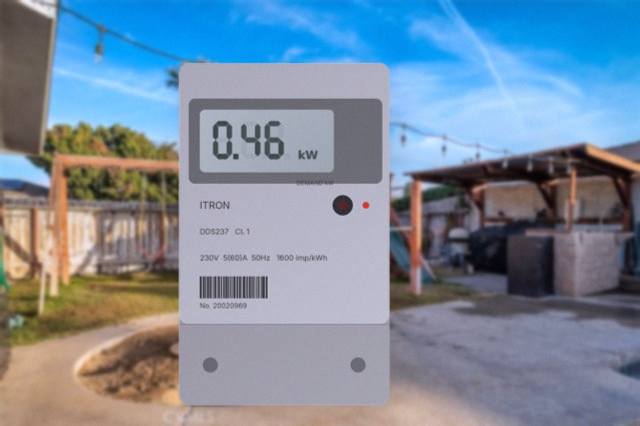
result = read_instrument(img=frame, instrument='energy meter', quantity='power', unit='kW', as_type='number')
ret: 0.46 kW
